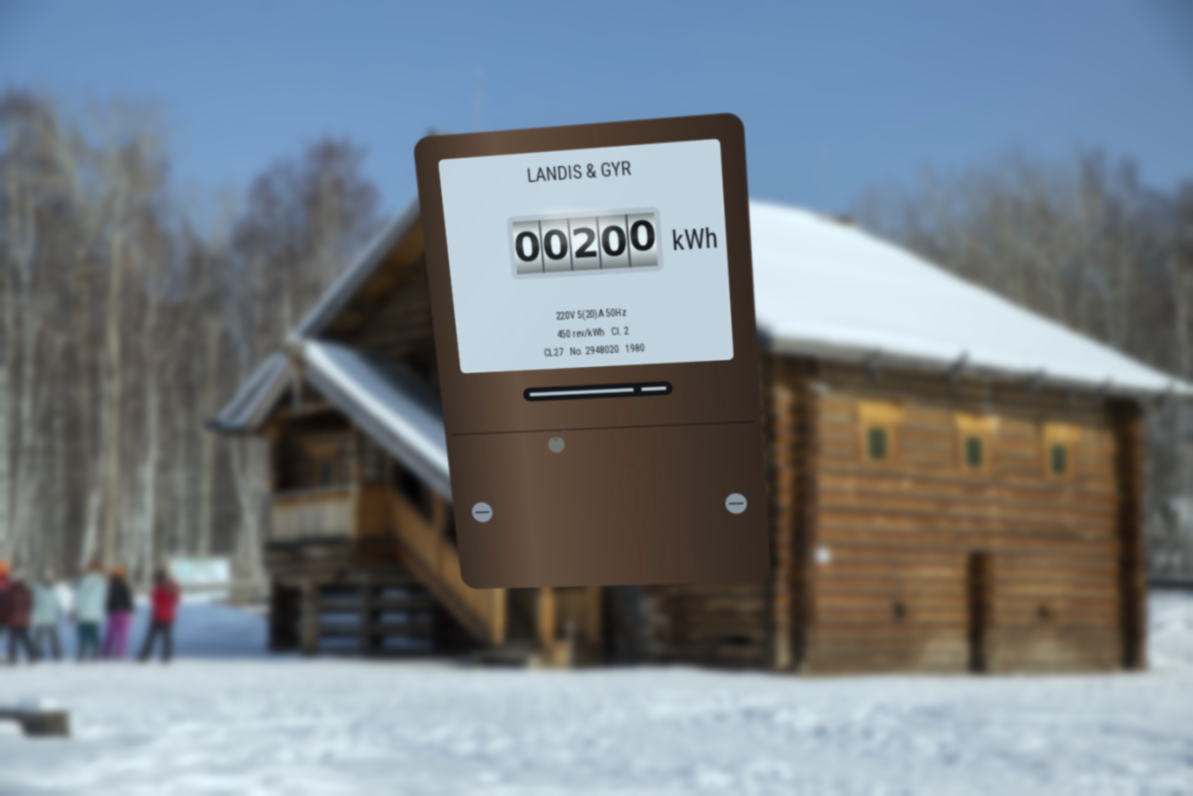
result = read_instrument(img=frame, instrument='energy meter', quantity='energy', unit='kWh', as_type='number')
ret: 200 kWh
